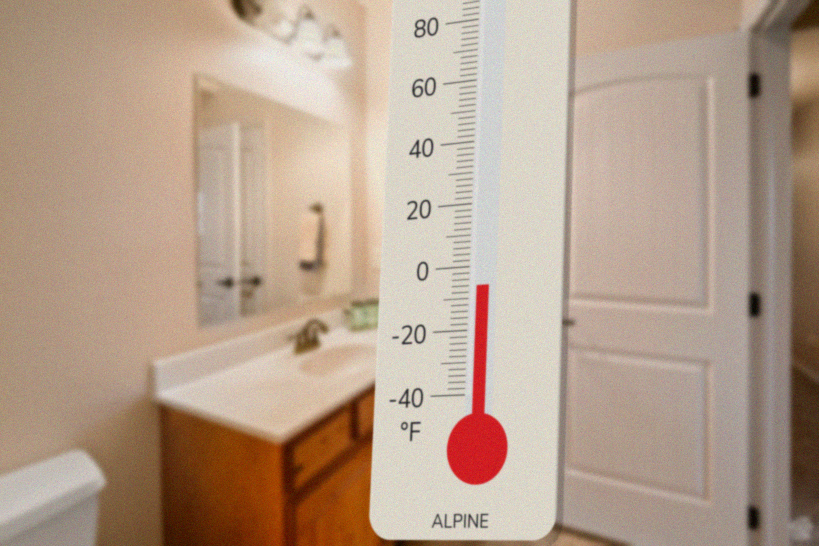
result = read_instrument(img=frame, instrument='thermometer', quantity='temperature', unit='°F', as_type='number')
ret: -6 °F
